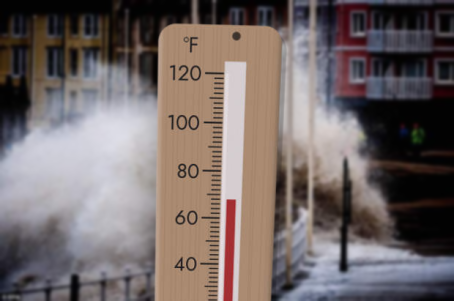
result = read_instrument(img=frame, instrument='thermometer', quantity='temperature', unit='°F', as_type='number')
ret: 68 °F
